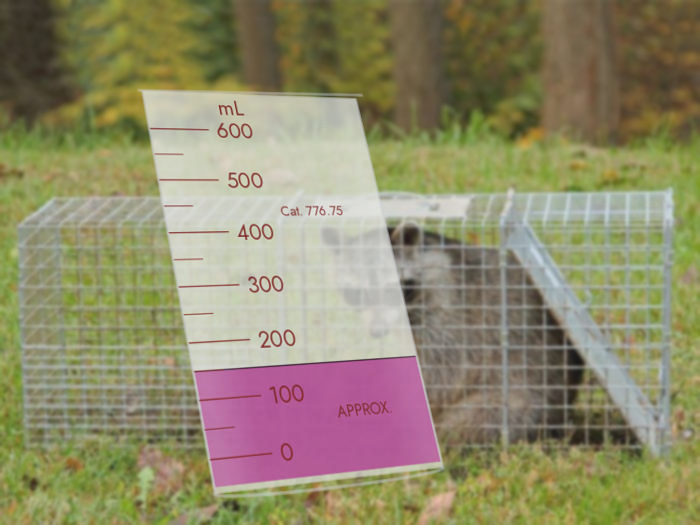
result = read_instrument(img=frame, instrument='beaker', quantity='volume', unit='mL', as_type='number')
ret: 150 mL
